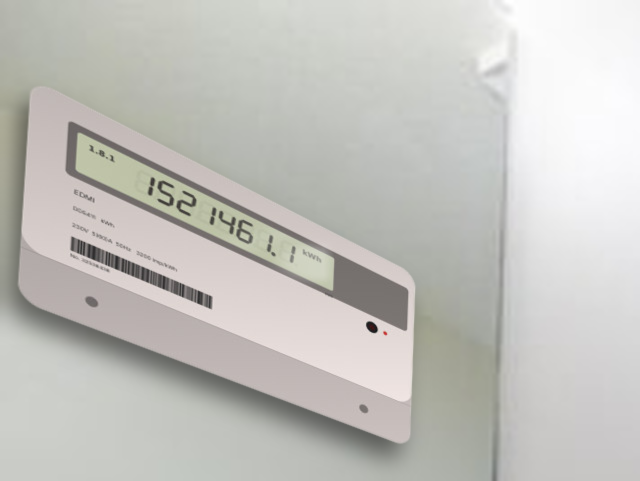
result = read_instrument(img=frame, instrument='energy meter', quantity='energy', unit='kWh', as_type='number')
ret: 1521461.1 kWh
